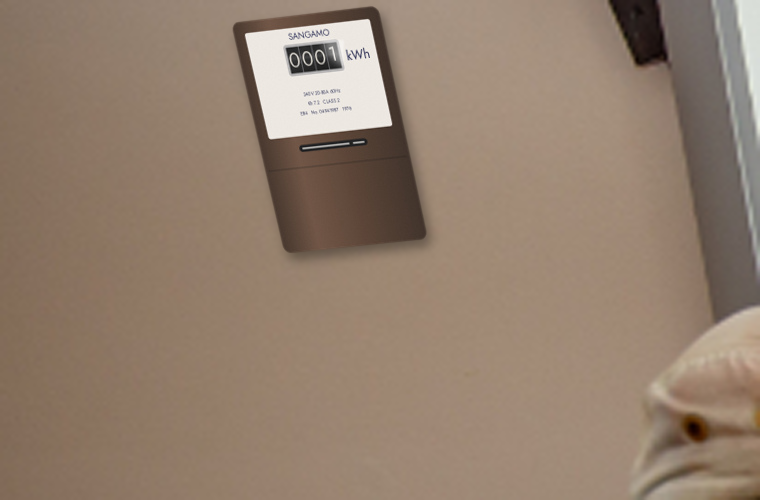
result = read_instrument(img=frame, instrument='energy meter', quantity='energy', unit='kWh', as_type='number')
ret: 1 kWh
